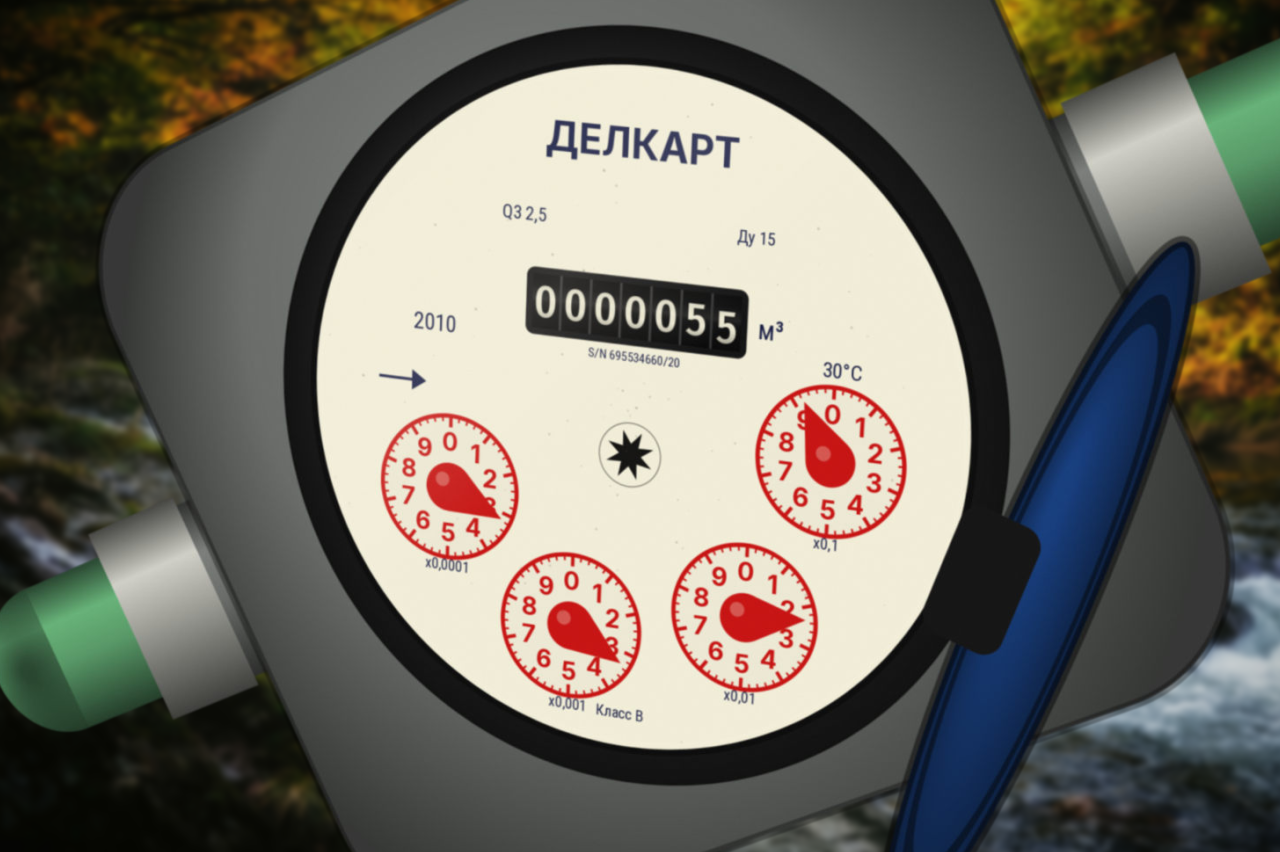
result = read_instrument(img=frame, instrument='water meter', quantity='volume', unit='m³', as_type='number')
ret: 54.9233 m³
